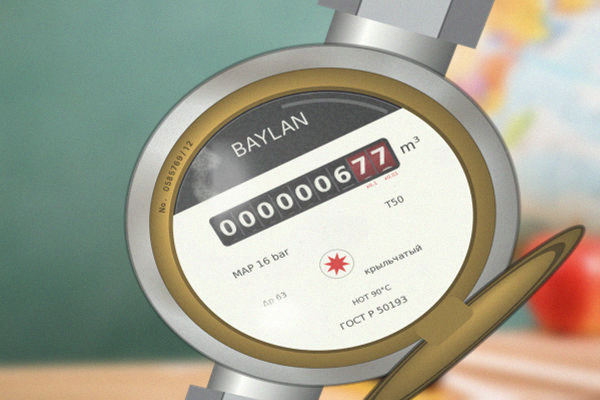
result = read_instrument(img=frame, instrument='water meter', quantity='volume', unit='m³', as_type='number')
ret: 6.77 m³
